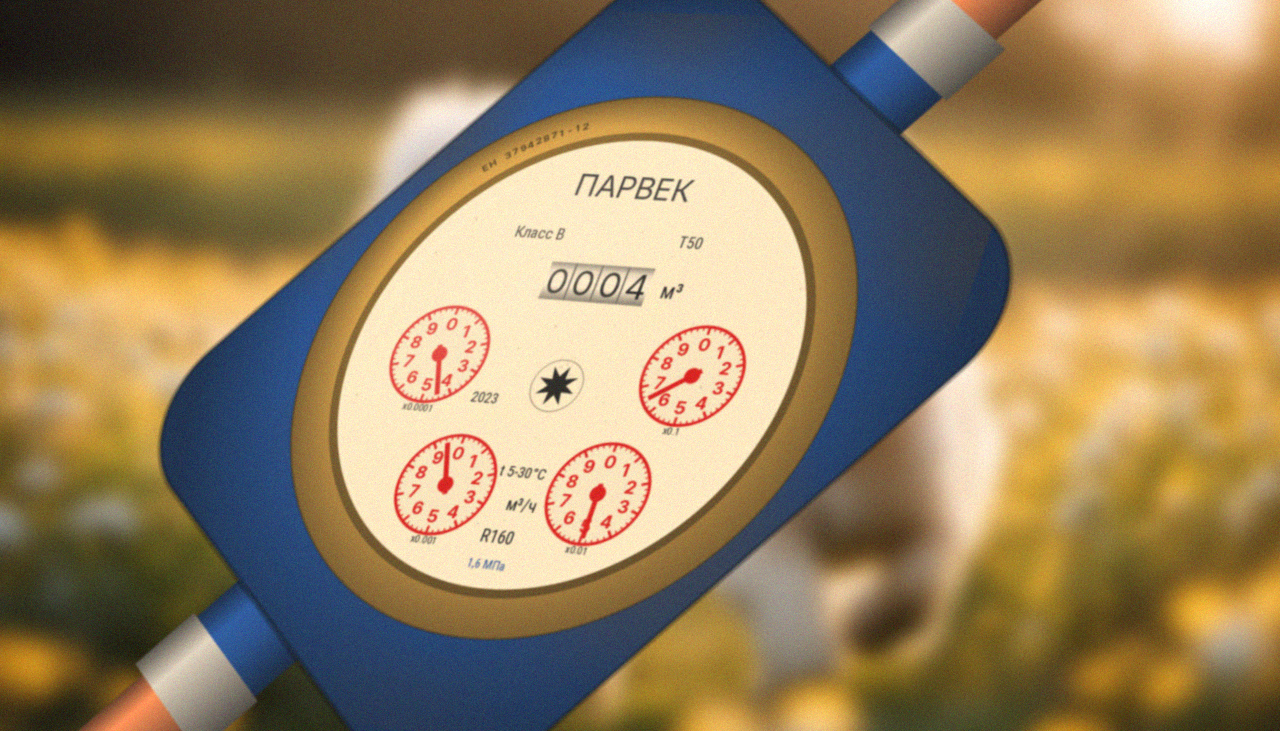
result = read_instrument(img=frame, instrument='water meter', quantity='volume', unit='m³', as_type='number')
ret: 4.6494 m³
